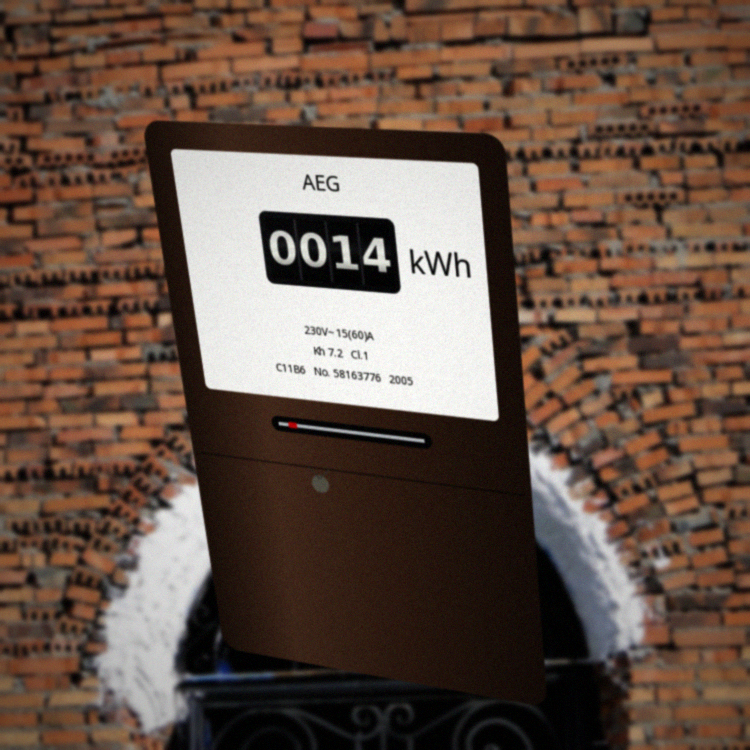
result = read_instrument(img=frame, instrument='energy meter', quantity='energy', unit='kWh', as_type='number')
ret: 14 kWh
